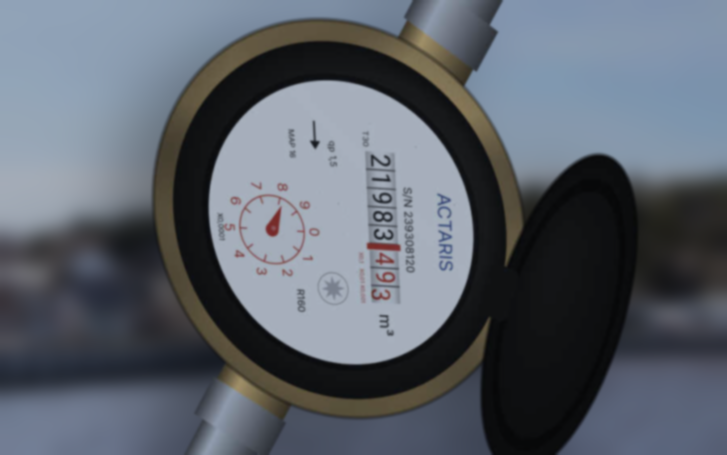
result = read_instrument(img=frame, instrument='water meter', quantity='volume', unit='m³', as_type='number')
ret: 21983.4928 m³
